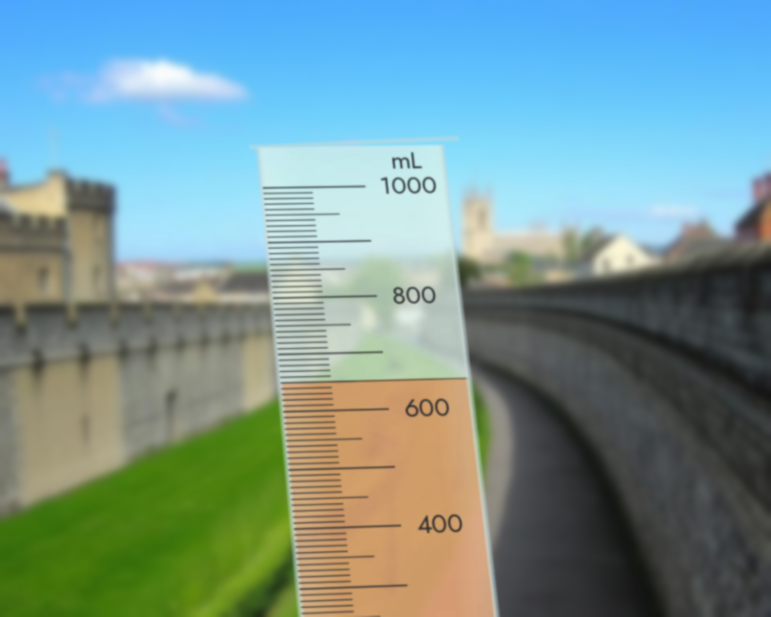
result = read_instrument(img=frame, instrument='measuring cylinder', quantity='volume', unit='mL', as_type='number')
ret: 650 mL
